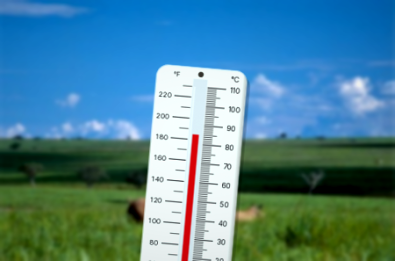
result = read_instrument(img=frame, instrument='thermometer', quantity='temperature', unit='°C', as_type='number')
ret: 85 °C
